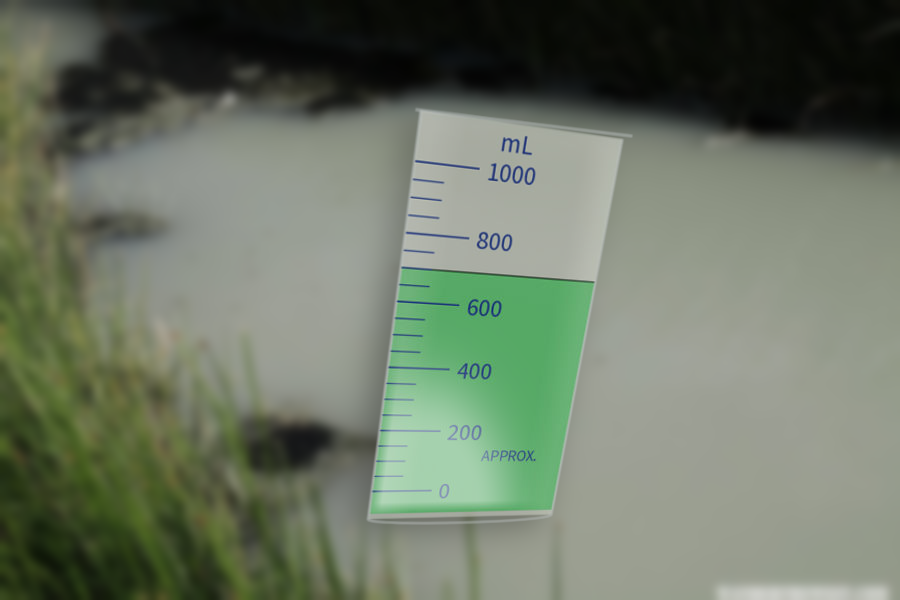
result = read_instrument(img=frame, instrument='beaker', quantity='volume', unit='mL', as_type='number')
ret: 700 mL
